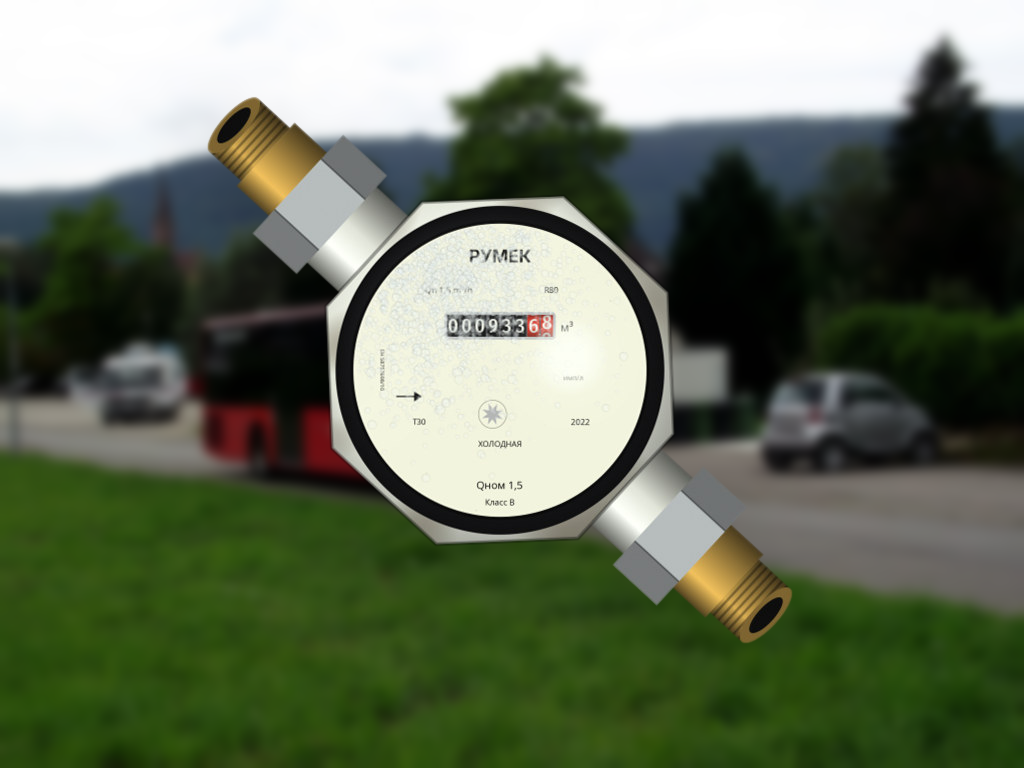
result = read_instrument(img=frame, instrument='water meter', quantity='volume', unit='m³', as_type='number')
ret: 933.68 m³
